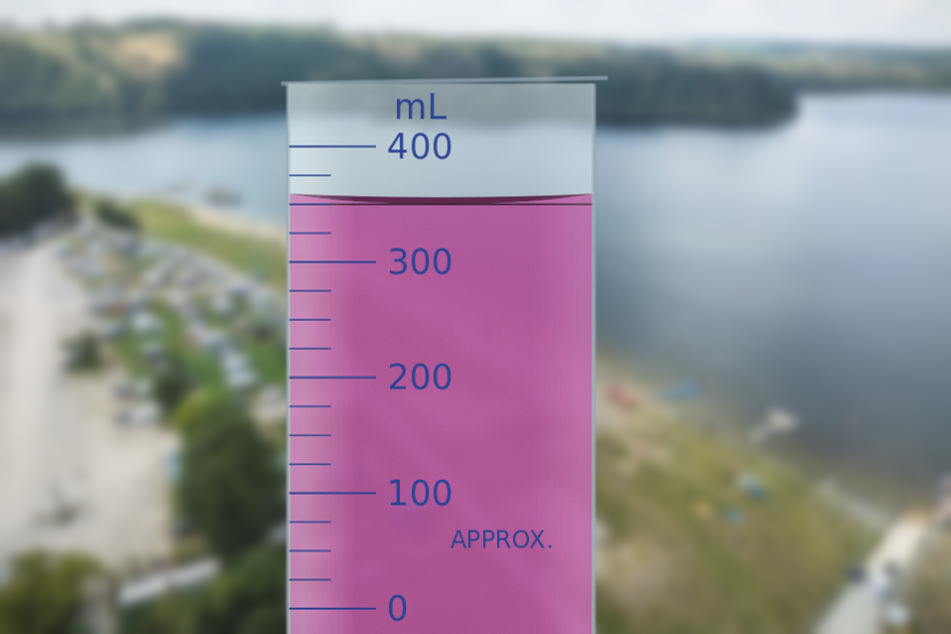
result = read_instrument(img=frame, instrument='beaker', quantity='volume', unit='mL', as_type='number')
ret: 350 mL
